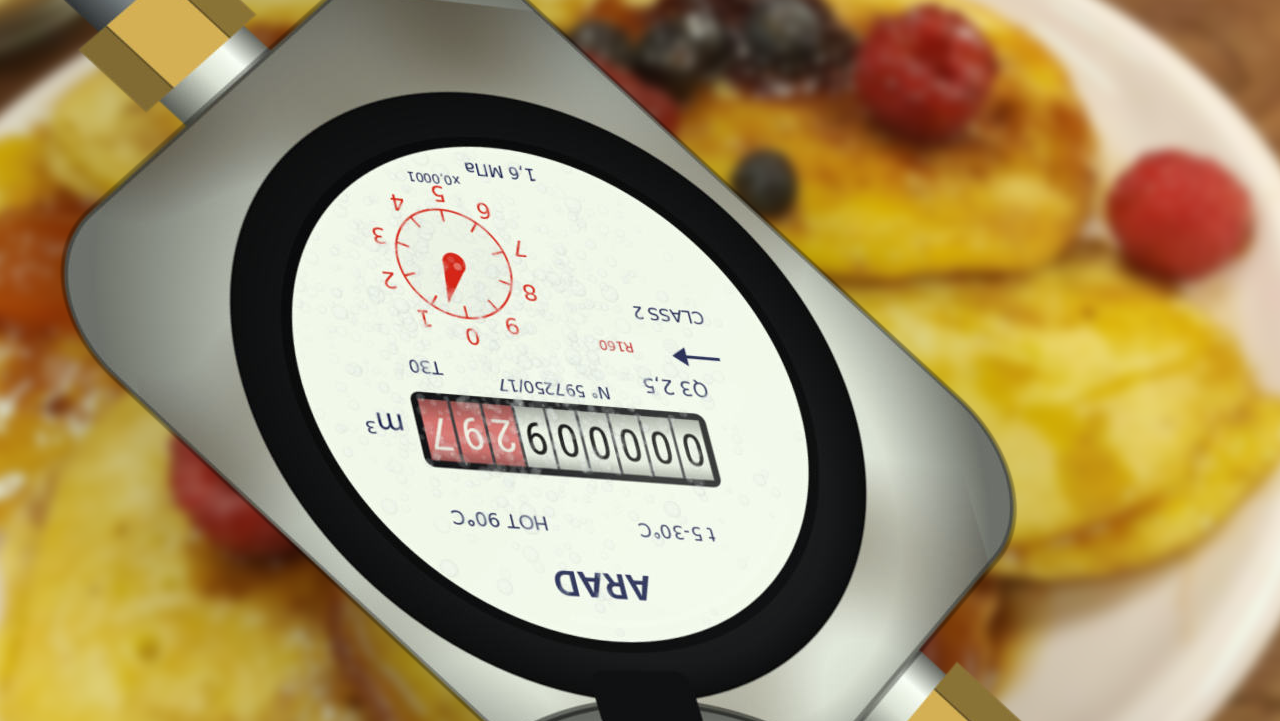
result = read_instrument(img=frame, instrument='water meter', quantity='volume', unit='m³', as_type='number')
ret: 9.2970 m³
